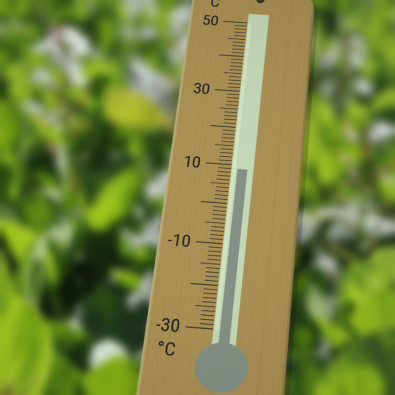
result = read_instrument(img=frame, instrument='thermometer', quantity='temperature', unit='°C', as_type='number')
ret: 9 °C
